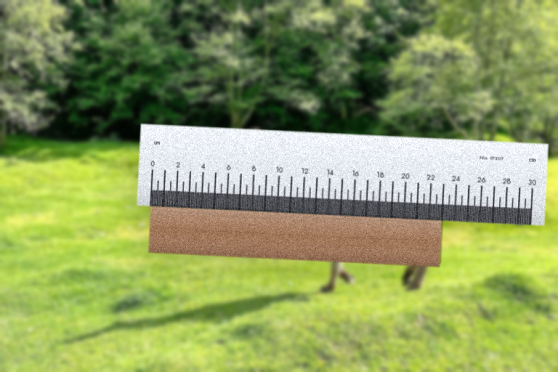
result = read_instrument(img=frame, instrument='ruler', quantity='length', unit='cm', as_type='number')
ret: 23 cm
